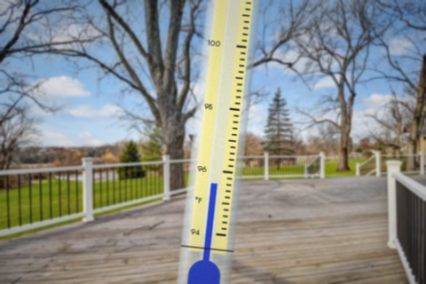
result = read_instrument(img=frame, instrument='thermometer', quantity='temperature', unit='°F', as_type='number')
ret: 95.6 °F
